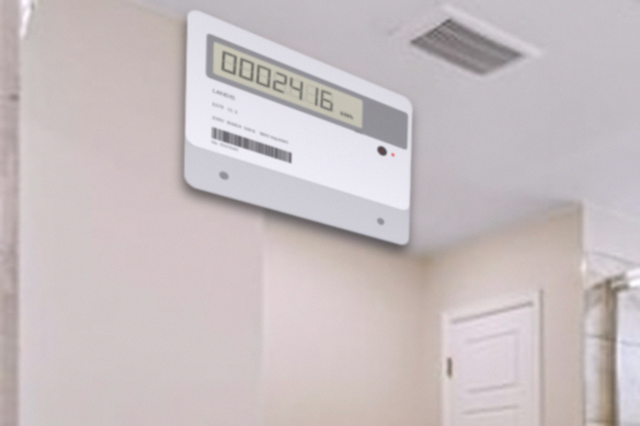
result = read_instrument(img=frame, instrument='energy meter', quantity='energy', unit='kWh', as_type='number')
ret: 2416 kWh
